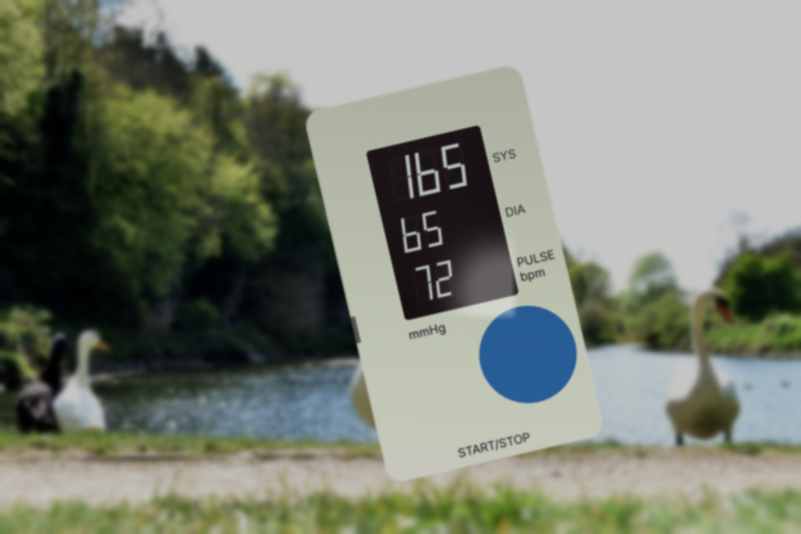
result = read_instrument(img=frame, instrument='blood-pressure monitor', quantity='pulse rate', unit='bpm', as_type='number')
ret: 72 bpm
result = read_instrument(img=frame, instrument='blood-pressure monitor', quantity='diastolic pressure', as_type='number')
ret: 65 mmHg
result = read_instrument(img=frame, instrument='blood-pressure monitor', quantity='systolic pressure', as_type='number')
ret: 165 mmHg
